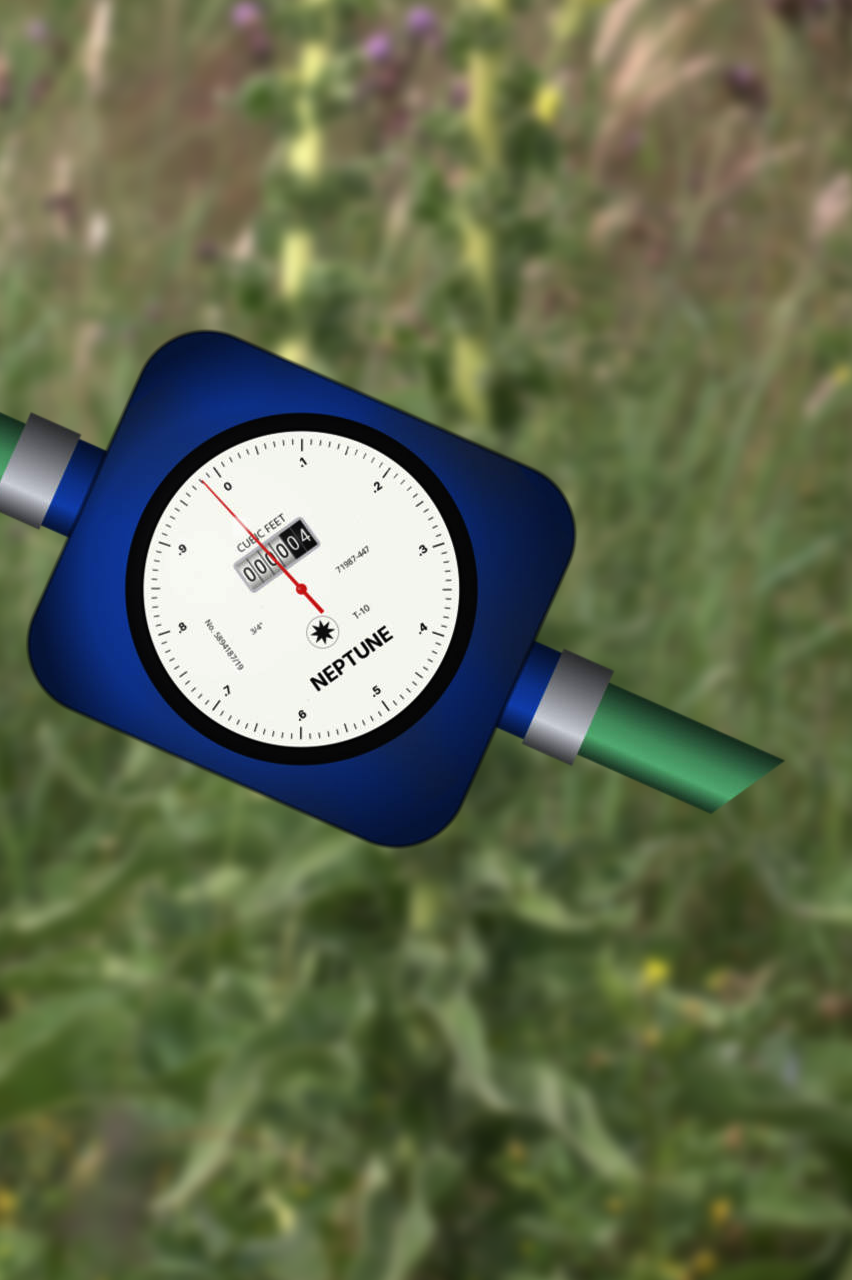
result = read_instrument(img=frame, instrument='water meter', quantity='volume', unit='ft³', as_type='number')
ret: 3.98 ft³
